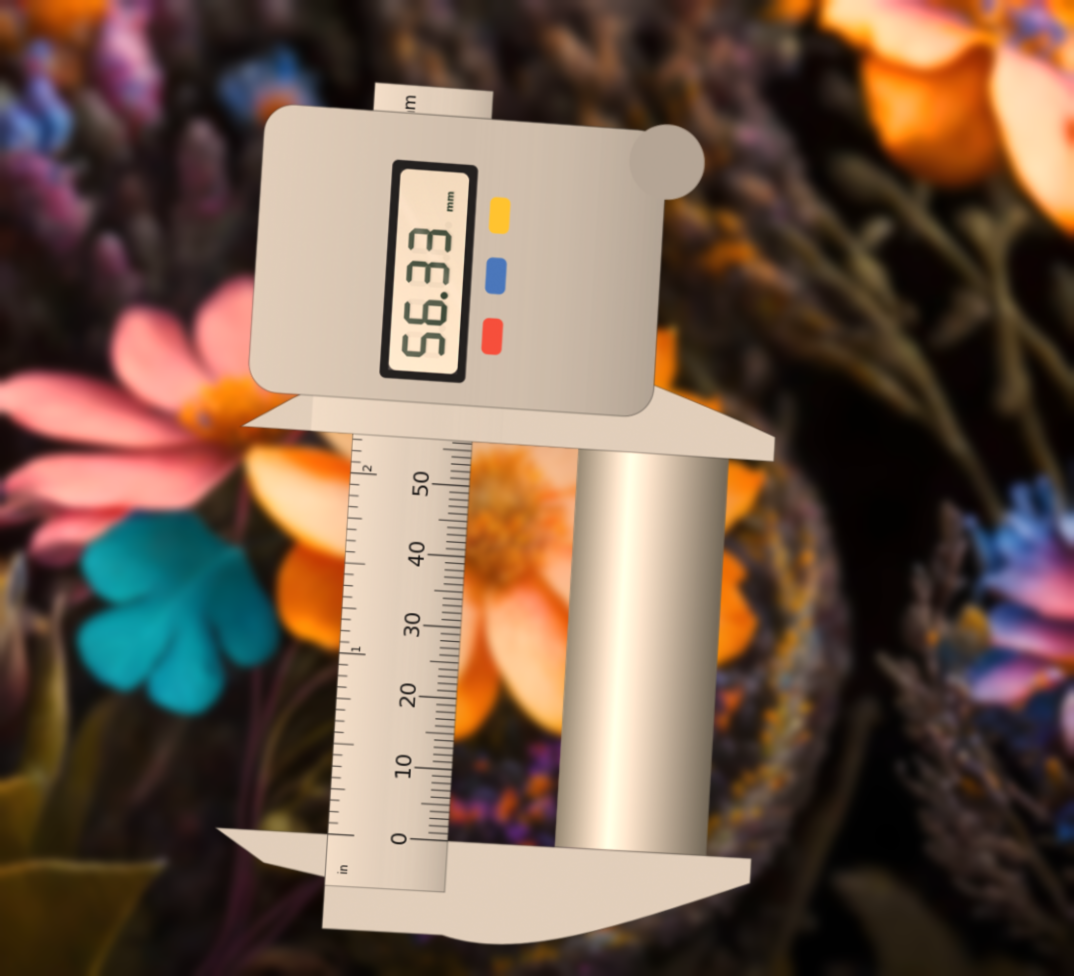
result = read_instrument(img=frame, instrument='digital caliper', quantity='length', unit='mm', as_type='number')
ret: 56.33 mm
